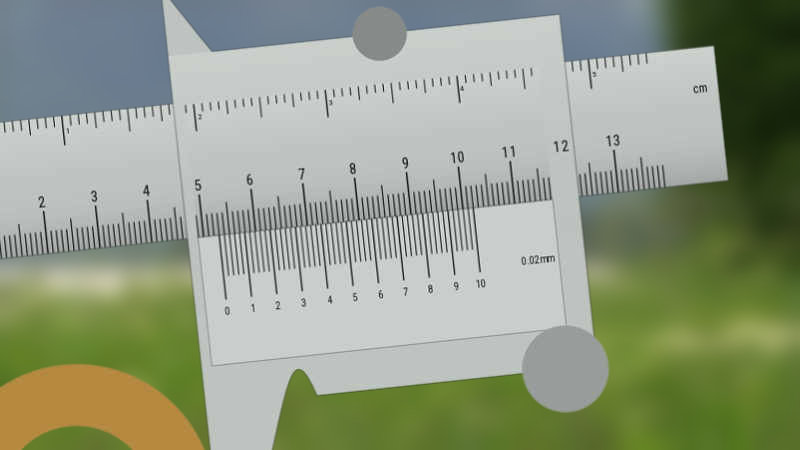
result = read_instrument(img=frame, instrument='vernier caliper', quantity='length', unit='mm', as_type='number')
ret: 53.0 mm
